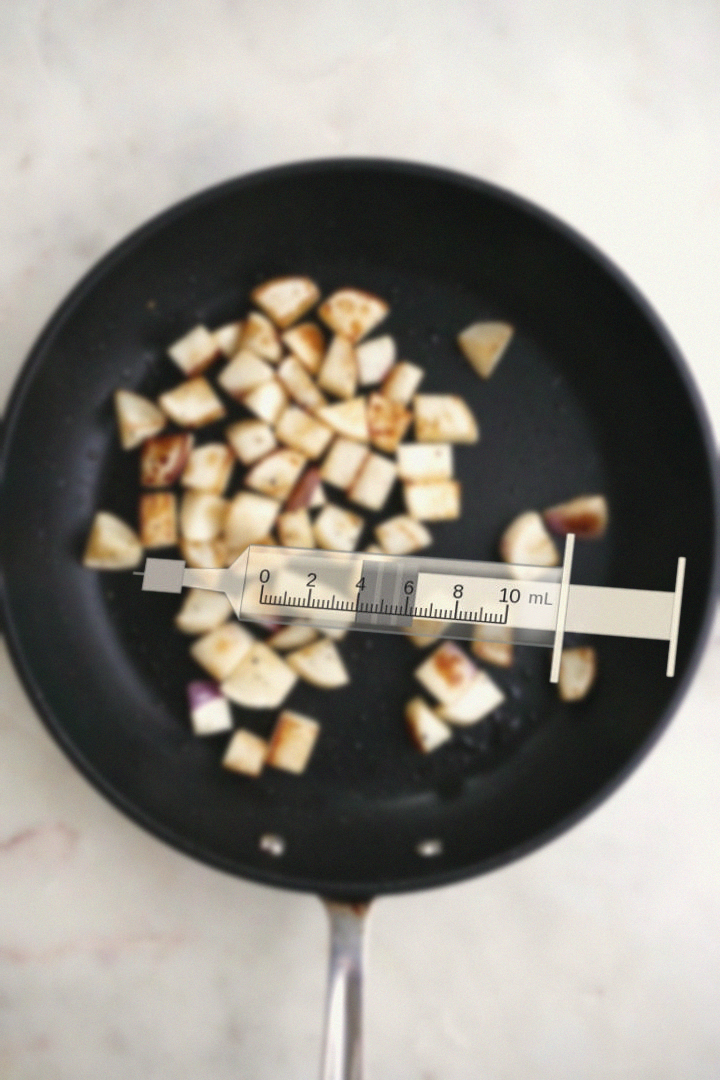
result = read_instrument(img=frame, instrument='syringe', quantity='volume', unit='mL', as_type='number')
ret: 4 mL
